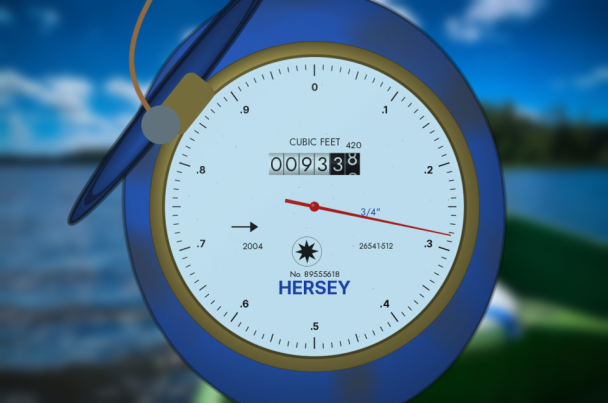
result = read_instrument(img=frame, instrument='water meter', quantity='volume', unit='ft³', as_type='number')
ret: 9338.28 ft³
